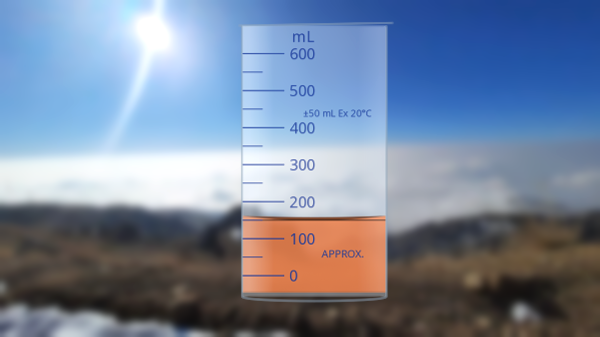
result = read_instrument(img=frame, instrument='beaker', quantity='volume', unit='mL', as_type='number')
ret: 150 mL
